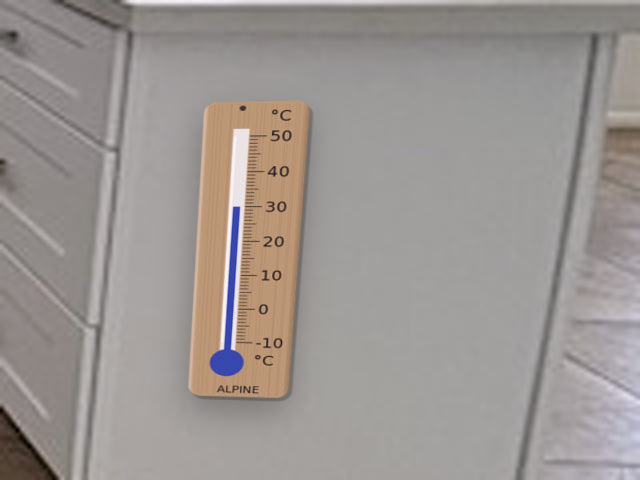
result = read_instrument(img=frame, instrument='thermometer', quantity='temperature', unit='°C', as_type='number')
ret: 30 °C
